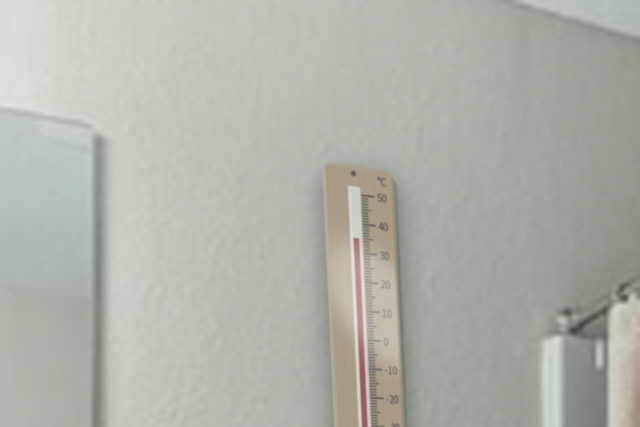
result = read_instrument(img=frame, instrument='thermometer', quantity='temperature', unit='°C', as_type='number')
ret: 35 °C
